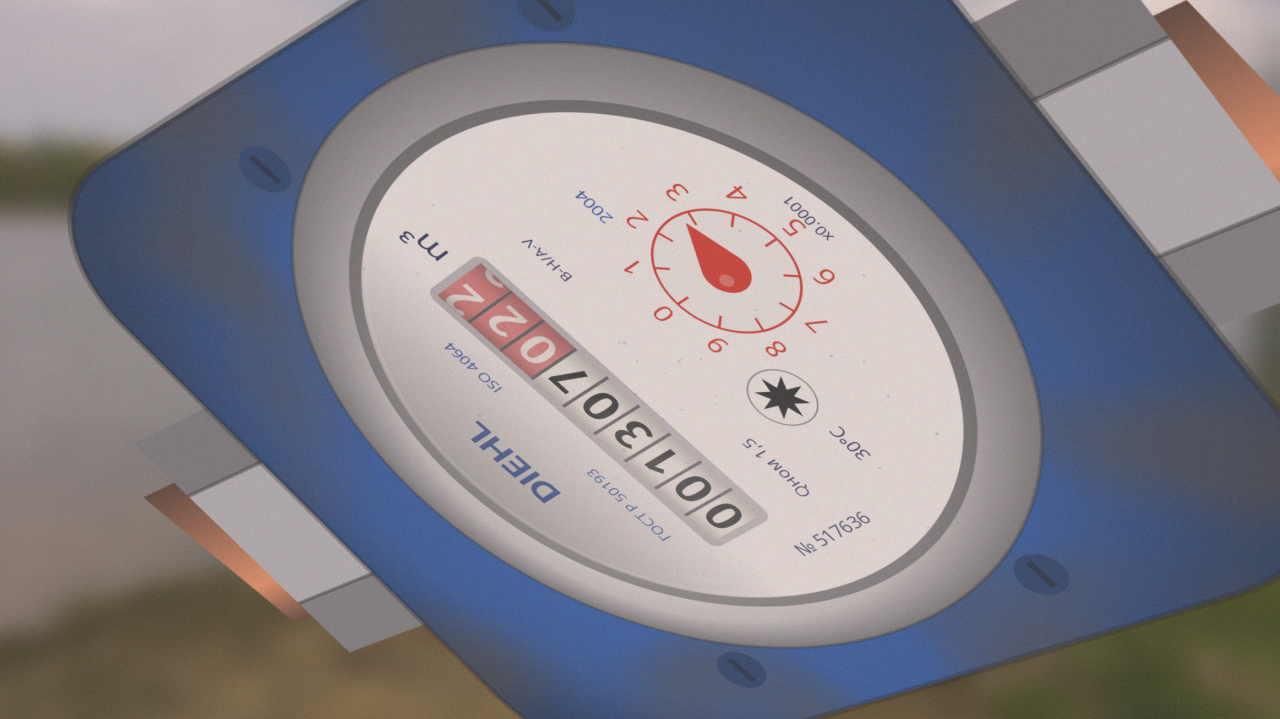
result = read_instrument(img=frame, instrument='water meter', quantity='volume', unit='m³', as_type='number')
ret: 1307.0222 m³
